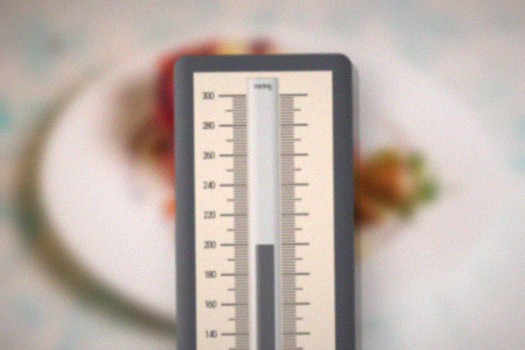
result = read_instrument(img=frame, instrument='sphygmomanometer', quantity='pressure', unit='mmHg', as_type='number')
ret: 200 mmHg
